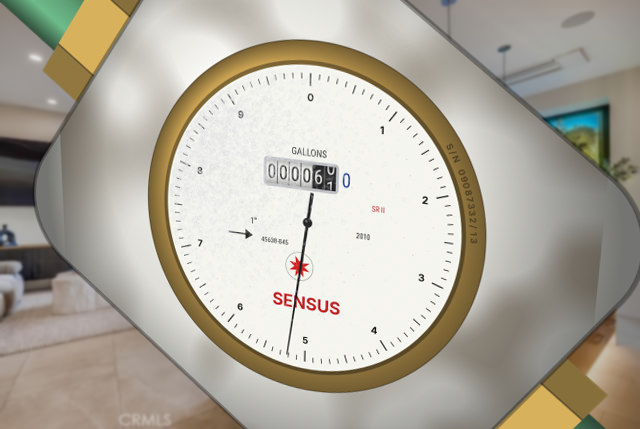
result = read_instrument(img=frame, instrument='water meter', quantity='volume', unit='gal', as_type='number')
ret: 605.2 gal
